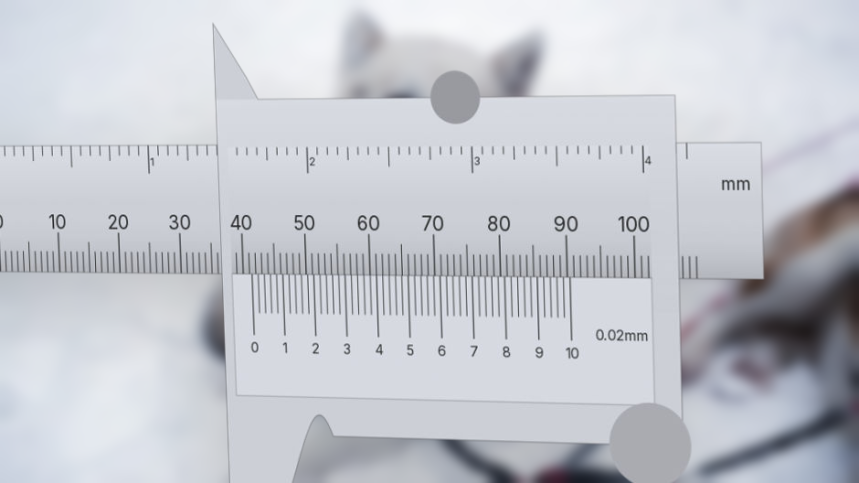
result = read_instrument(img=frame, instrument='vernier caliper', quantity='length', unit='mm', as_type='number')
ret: 41.4 mm
